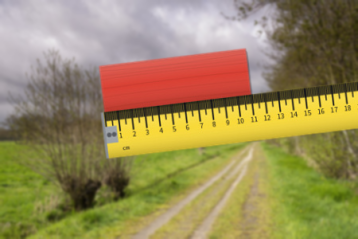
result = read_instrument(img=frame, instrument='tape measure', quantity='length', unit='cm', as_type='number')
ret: 11 cm
